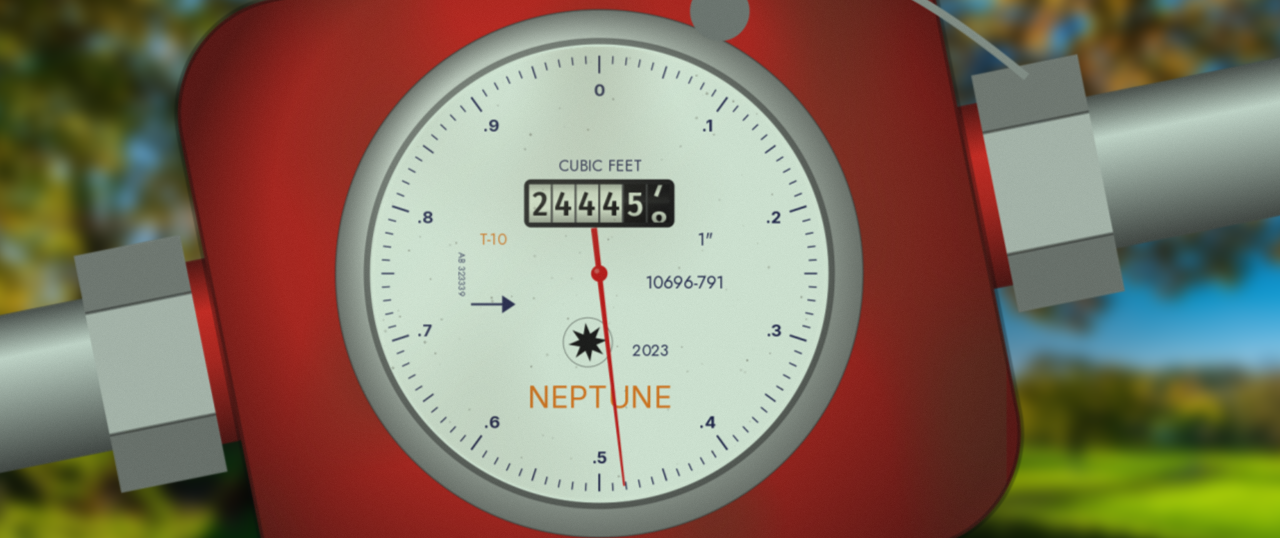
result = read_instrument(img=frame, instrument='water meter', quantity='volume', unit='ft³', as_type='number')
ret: 244457.48 ft³
